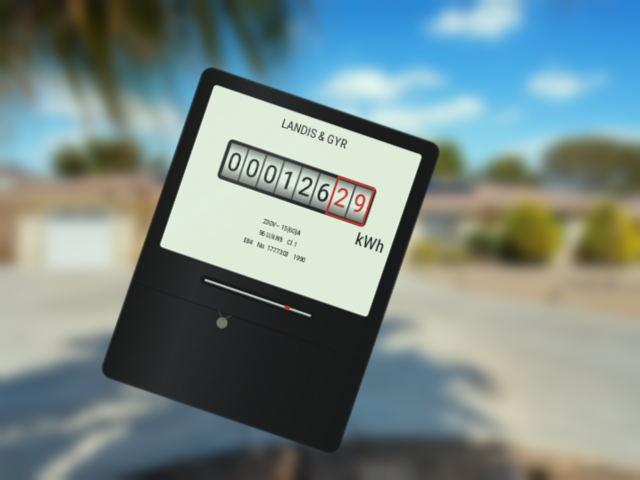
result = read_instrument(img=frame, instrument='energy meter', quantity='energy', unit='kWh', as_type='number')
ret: 126.29 kWh
